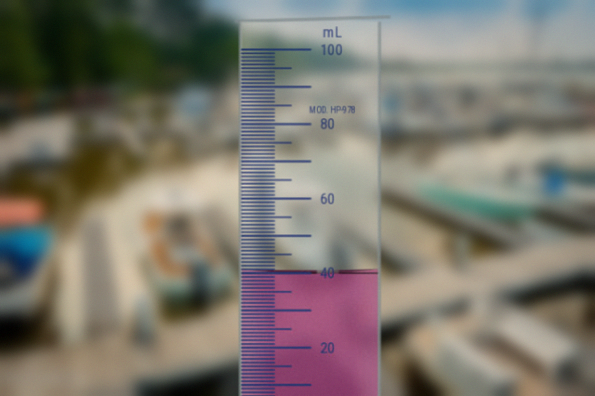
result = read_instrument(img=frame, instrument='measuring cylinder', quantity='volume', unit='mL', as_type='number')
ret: 40 mL
